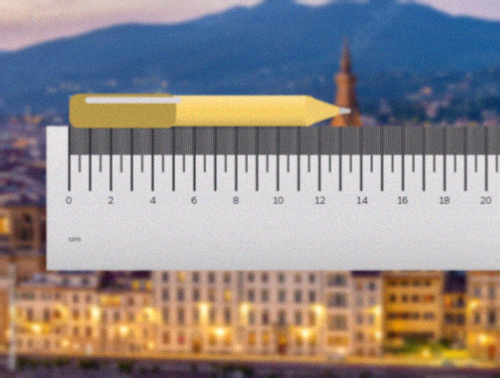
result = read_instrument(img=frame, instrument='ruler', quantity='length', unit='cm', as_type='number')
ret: 13.5 cm
